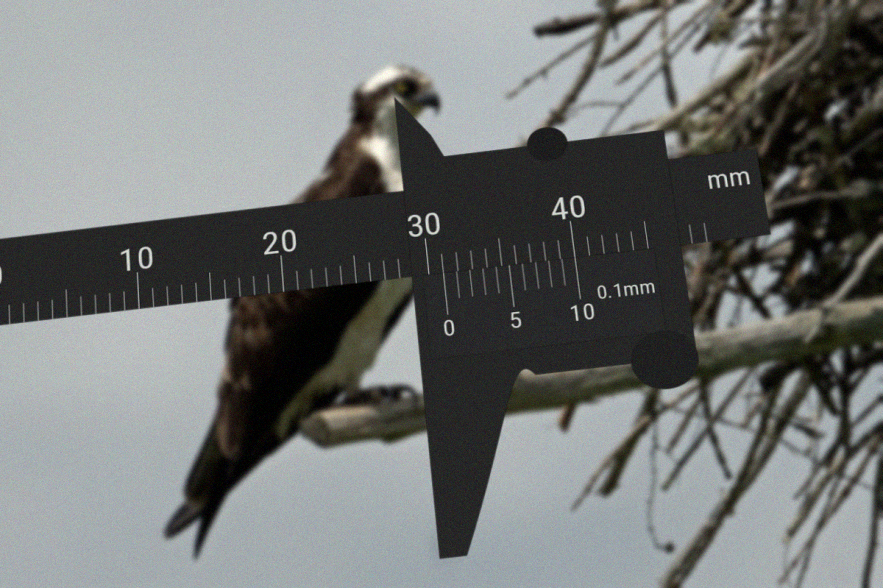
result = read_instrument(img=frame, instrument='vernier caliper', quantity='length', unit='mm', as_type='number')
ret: 31.0 mm
